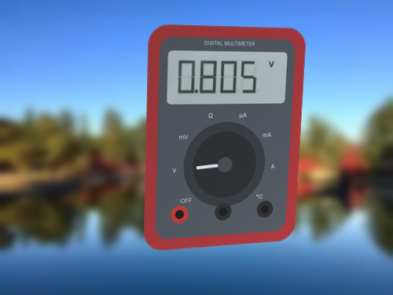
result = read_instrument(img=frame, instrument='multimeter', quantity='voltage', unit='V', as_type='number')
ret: 0.805 V
